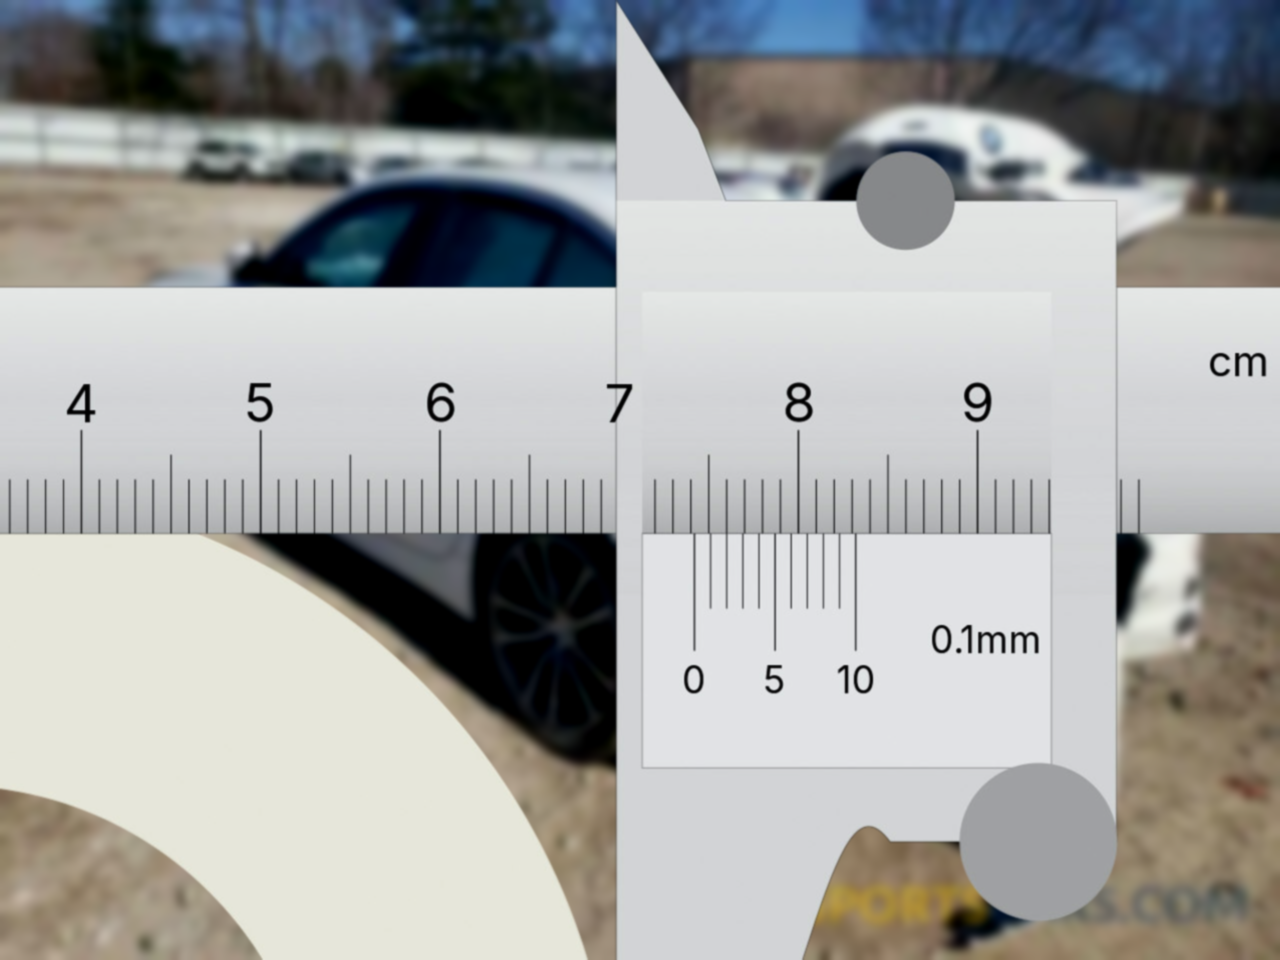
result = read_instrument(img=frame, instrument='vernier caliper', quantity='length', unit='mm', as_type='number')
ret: 74.2 mm
